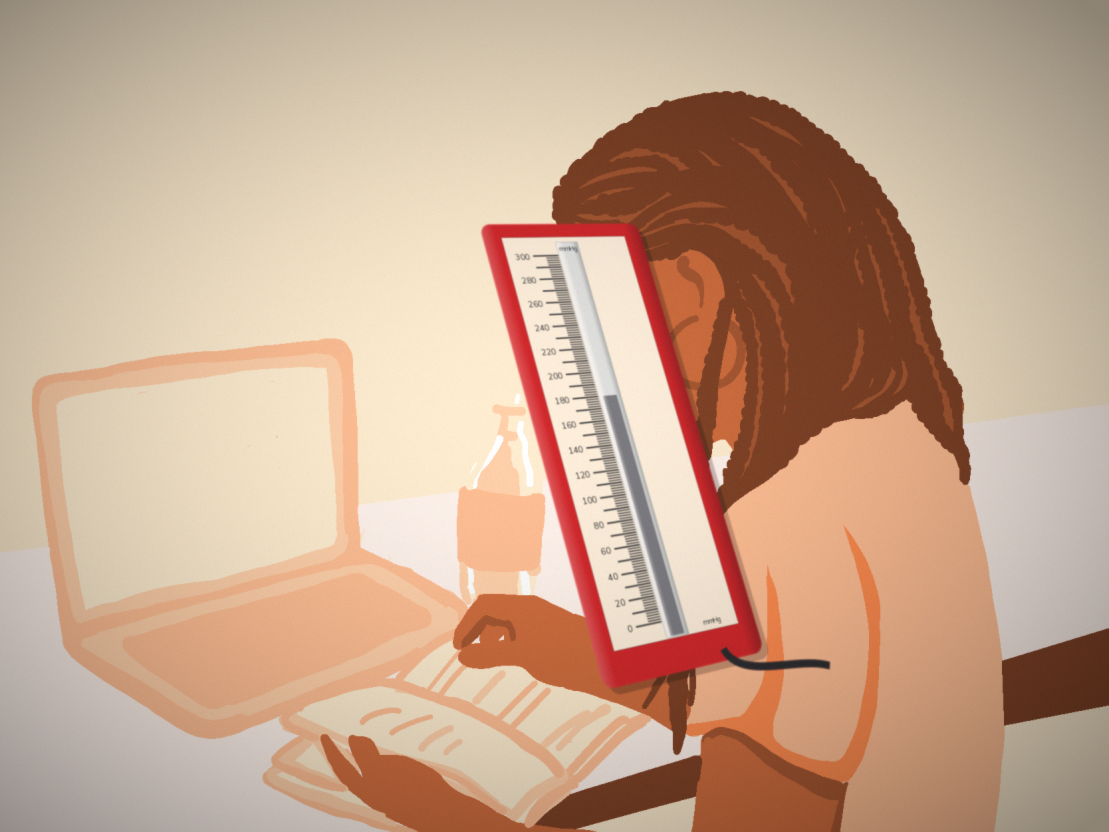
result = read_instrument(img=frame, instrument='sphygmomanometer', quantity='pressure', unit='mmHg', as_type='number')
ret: 180 mmHg
